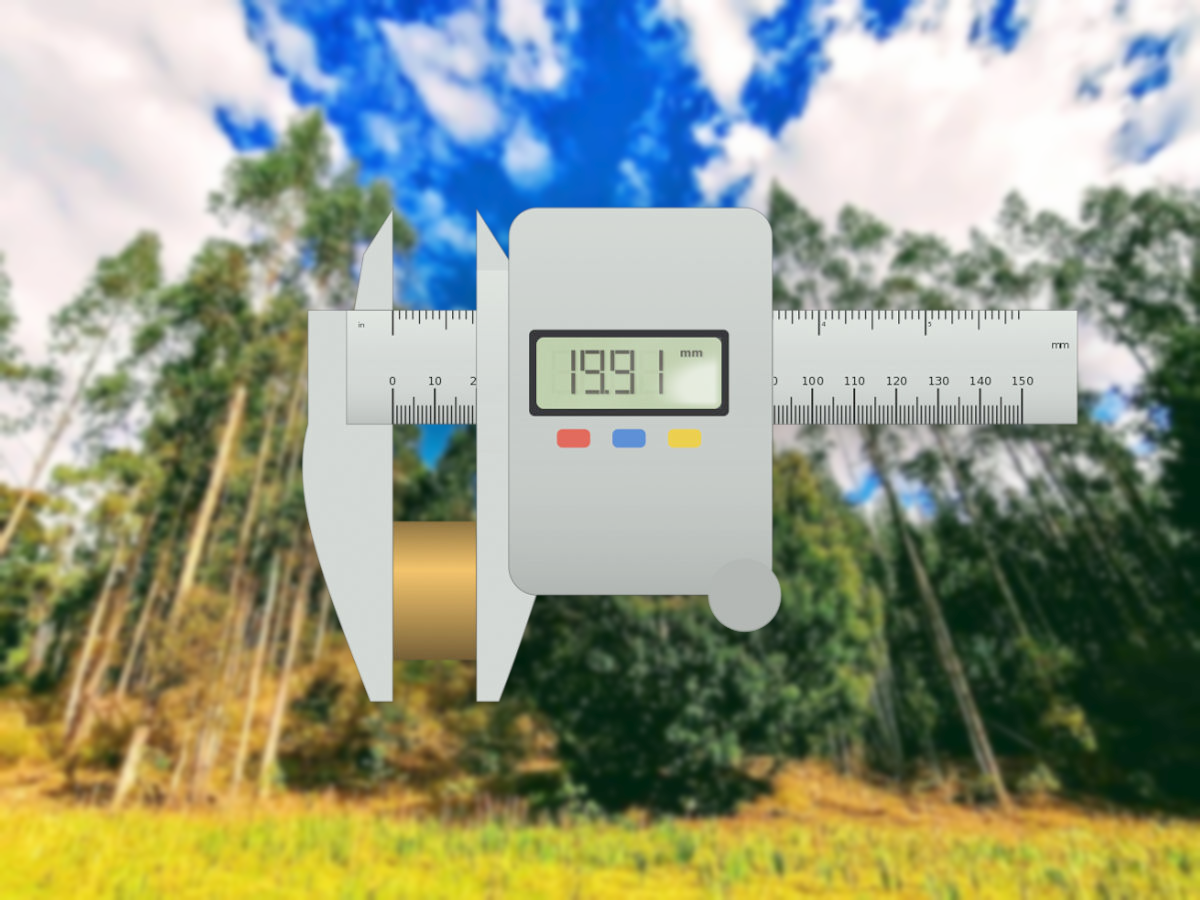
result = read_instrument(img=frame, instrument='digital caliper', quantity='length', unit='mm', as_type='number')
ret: 19.91 mm
